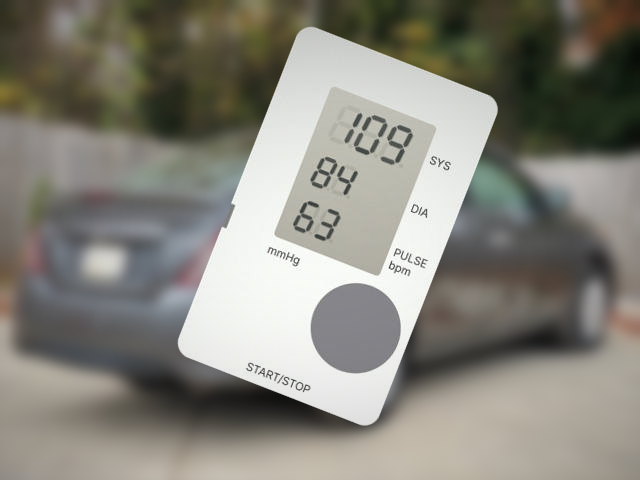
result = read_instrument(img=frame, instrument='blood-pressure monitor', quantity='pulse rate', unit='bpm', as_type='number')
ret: 63 bpm
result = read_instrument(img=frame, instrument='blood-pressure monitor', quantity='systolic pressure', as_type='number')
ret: 109 mmHg
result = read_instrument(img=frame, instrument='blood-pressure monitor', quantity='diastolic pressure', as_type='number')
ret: 84 mmHg
